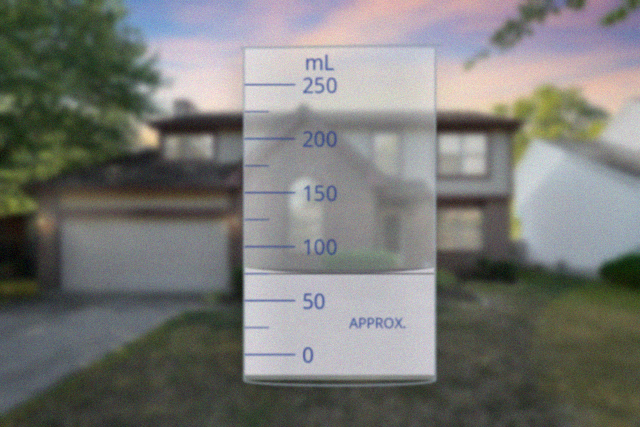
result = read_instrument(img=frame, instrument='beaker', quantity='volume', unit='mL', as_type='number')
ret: 75 mL
